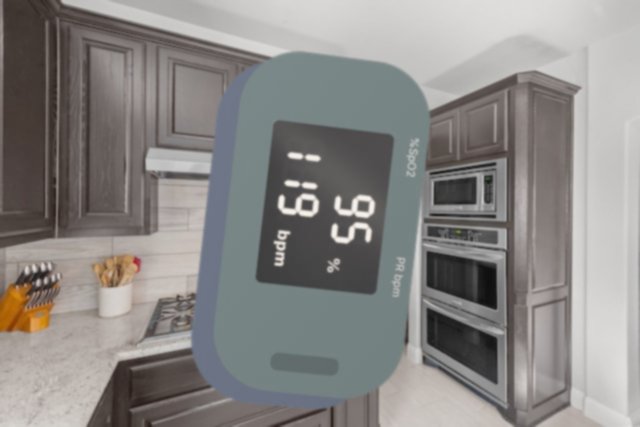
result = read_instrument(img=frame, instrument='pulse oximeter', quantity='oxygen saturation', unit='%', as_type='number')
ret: 95 %
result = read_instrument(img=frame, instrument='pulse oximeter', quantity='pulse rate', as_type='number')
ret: 119 bpm
